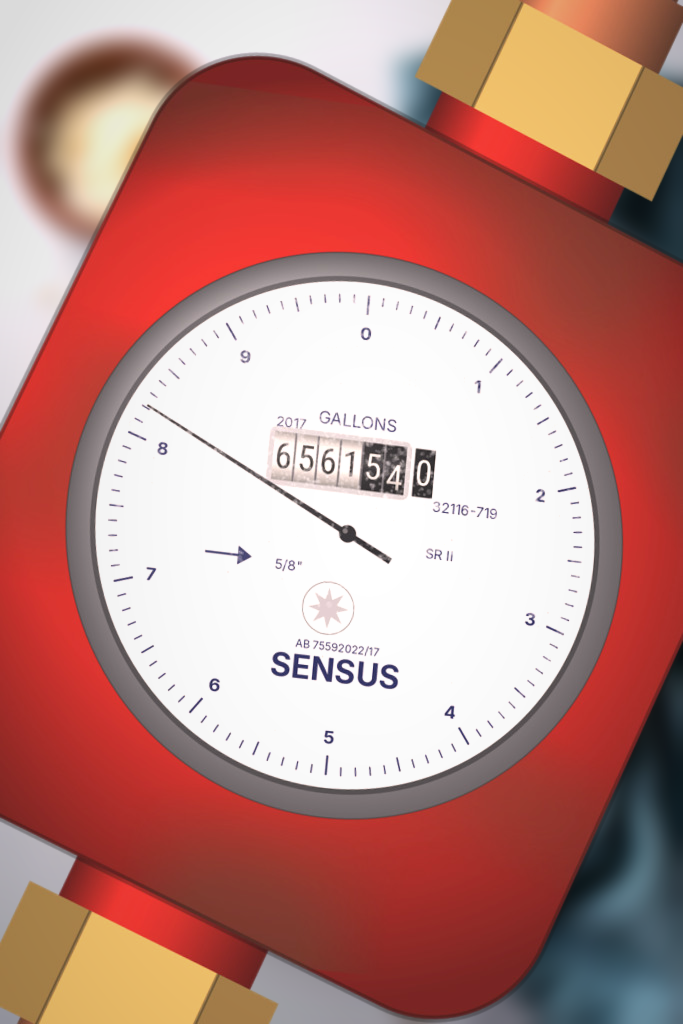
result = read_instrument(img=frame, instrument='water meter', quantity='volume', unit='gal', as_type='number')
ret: 6561538.2 gal
